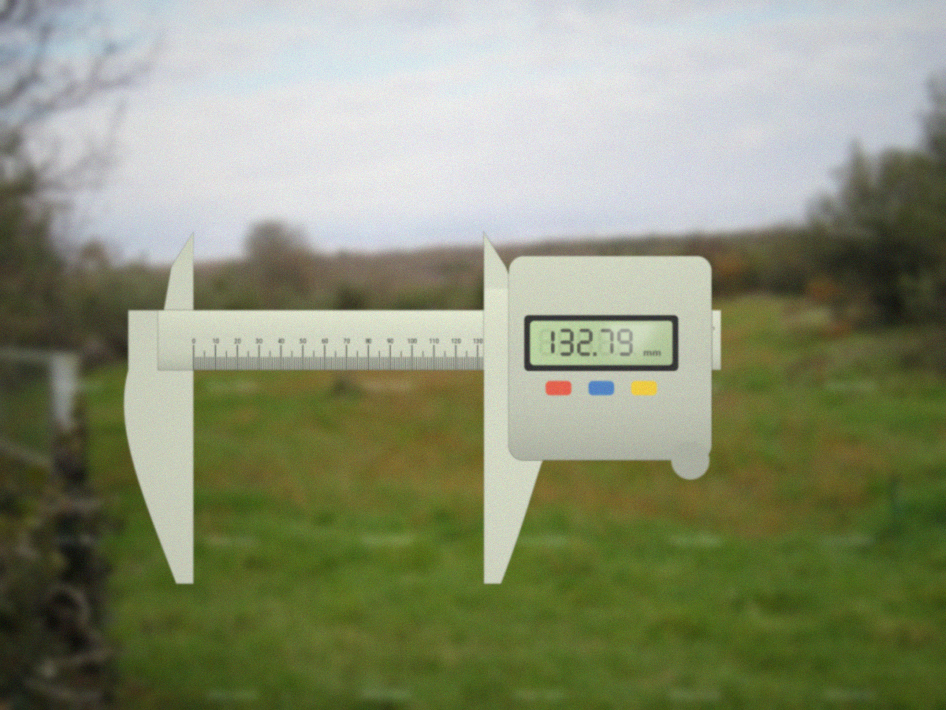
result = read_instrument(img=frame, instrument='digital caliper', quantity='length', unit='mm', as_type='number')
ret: 132.79 mm
